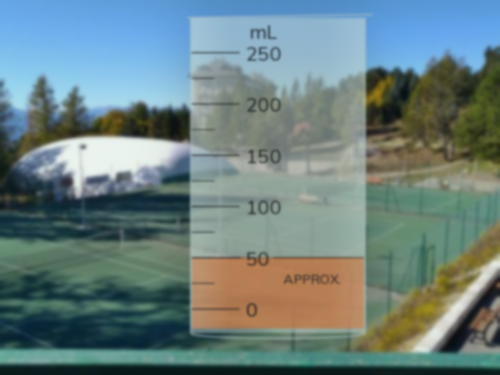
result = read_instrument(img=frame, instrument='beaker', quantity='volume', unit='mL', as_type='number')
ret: 50 mL
